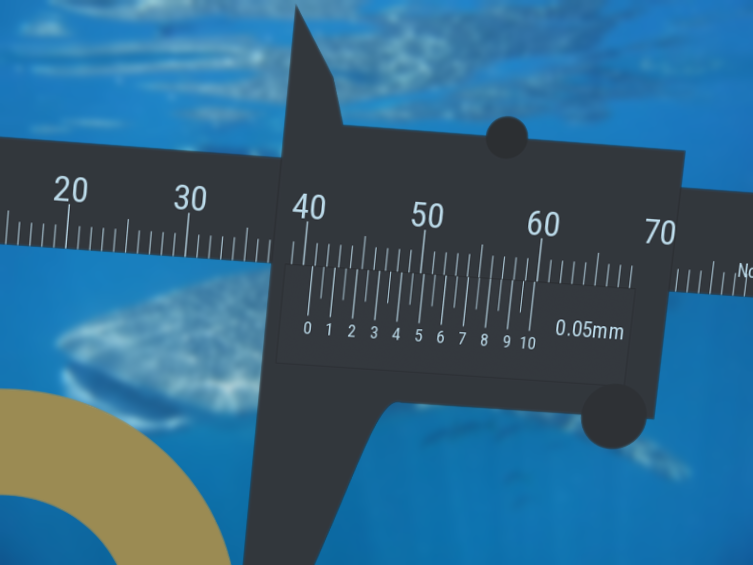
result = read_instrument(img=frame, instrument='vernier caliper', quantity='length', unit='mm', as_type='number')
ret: 40.8 mm
